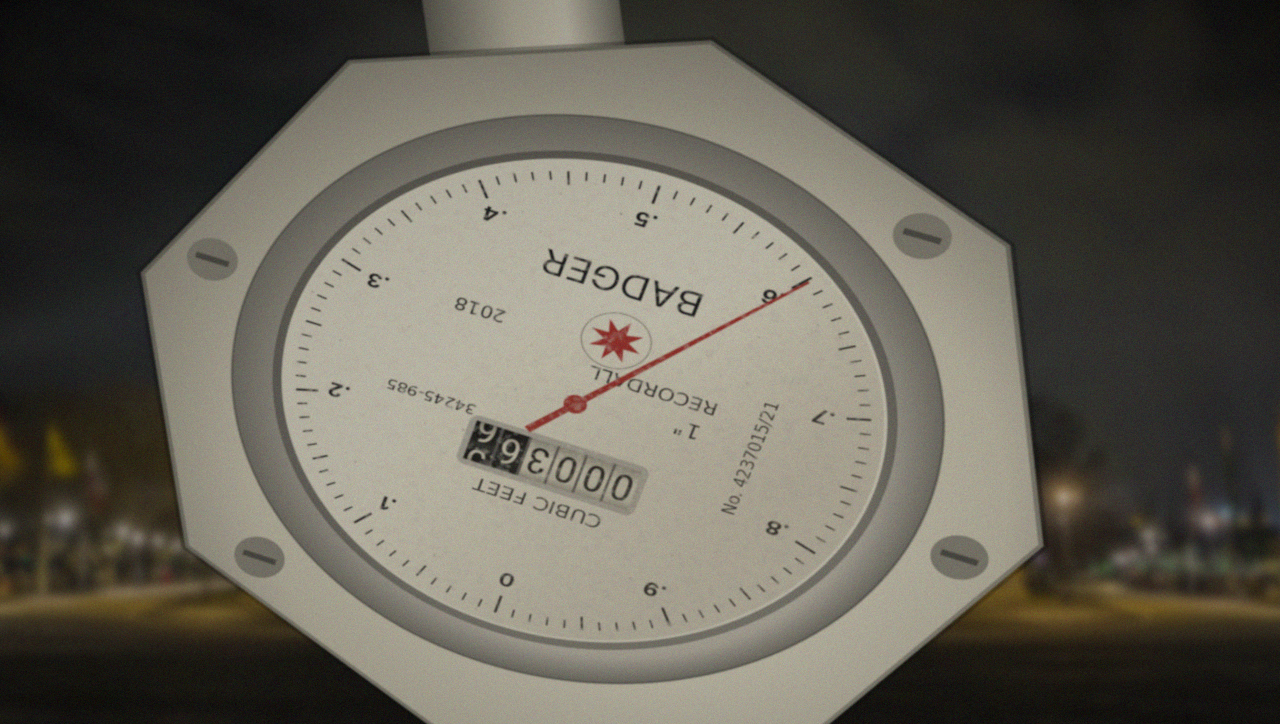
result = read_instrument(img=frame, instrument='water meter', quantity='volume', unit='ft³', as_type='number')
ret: 365.60 ft³
